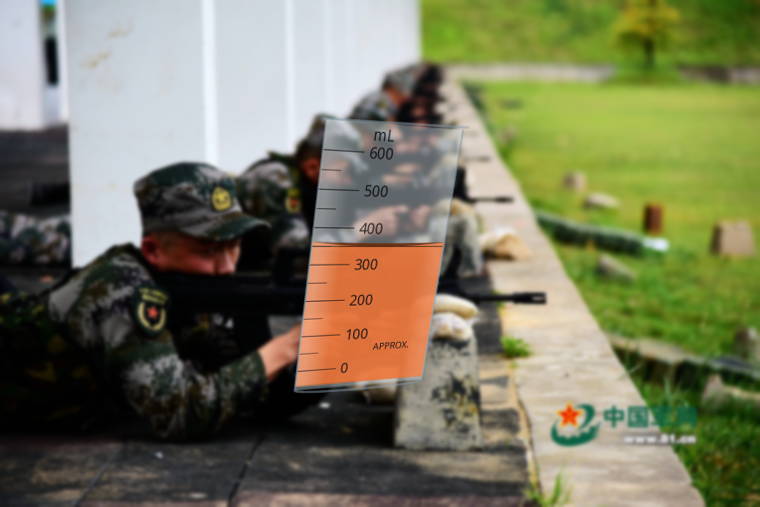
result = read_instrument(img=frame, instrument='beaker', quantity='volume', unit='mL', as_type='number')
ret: 350 mL
